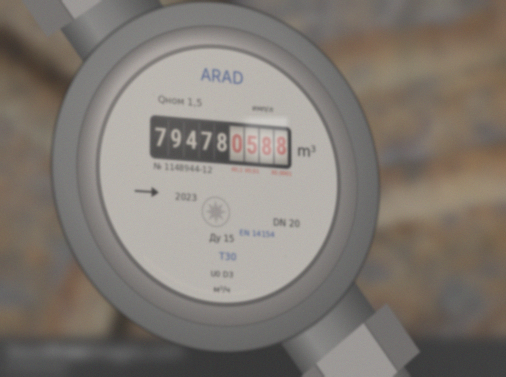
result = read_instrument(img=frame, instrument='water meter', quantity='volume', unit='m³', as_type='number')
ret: 79478.0588 m³
